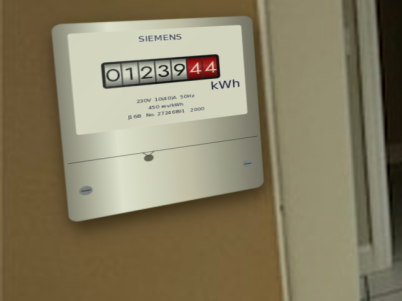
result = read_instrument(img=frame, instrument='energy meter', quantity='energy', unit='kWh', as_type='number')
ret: 1239.44 kWh
